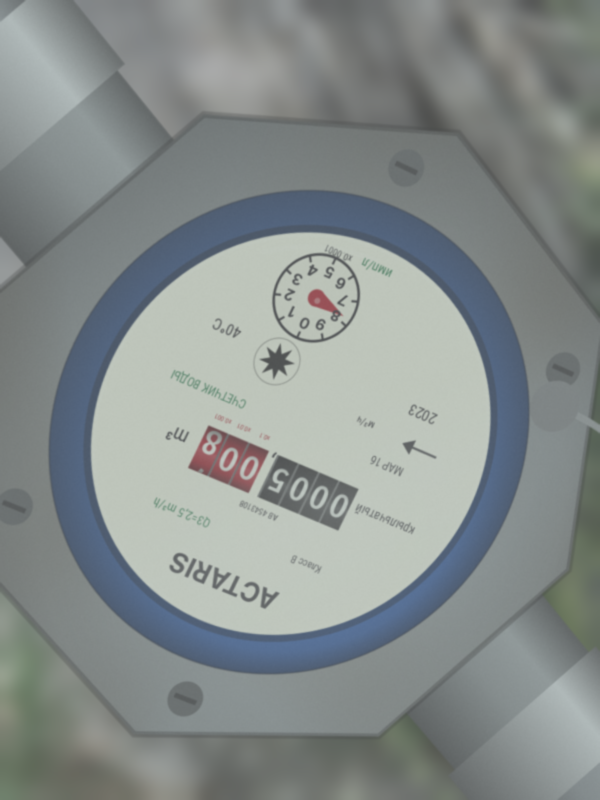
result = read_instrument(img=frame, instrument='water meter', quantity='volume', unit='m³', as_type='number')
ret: 5.0077 m³
